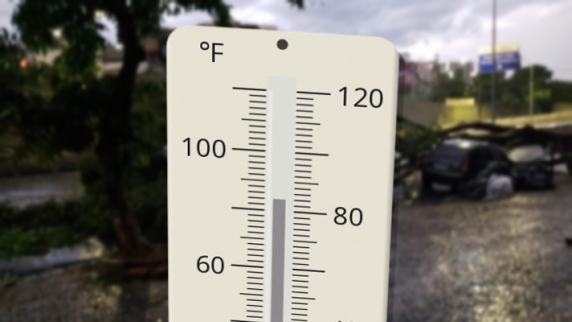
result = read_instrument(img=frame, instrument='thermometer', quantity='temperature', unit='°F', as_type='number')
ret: 84 °F
